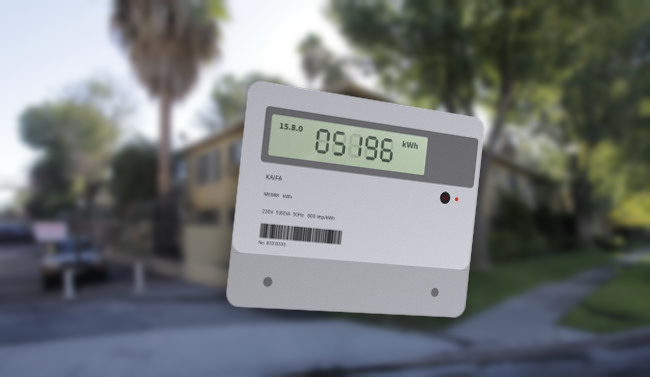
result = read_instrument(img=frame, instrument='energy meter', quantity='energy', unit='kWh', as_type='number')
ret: 5196 kWh
